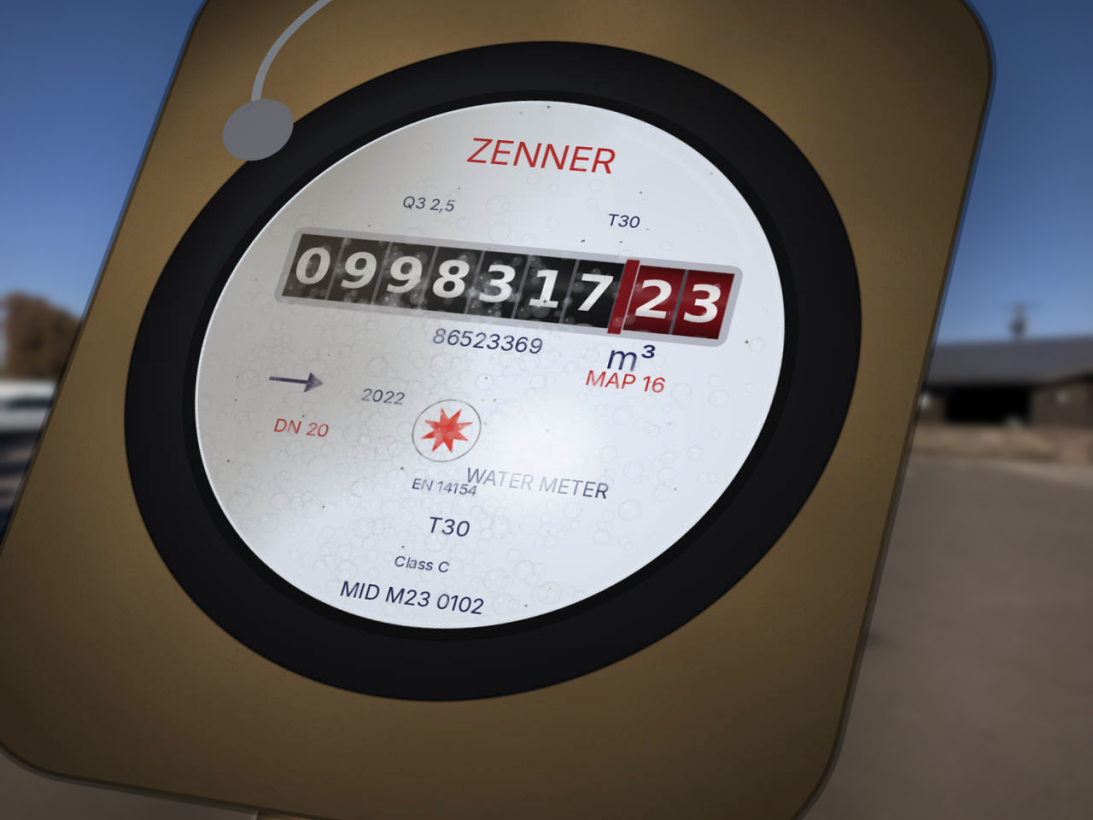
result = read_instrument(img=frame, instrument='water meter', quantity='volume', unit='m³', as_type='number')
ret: 998317.23 m³
